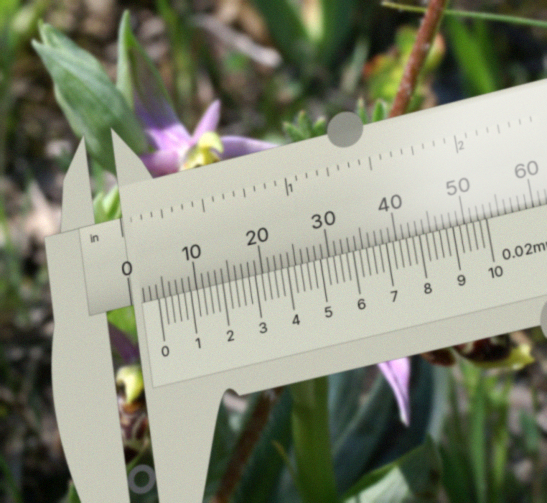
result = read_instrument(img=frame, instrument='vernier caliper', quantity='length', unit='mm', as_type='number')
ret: 4.2 mm
